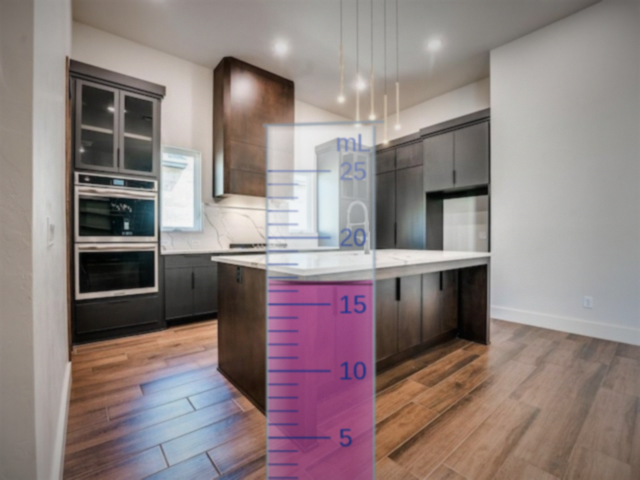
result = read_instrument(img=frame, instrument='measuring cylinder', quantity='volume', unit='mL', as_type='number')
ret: 16.5 mL
